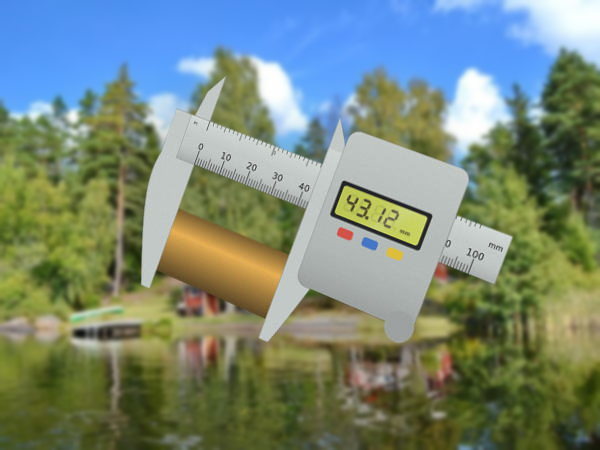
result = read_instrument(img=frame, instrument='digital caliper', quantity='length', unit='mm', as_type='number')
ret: 43.12 mm
